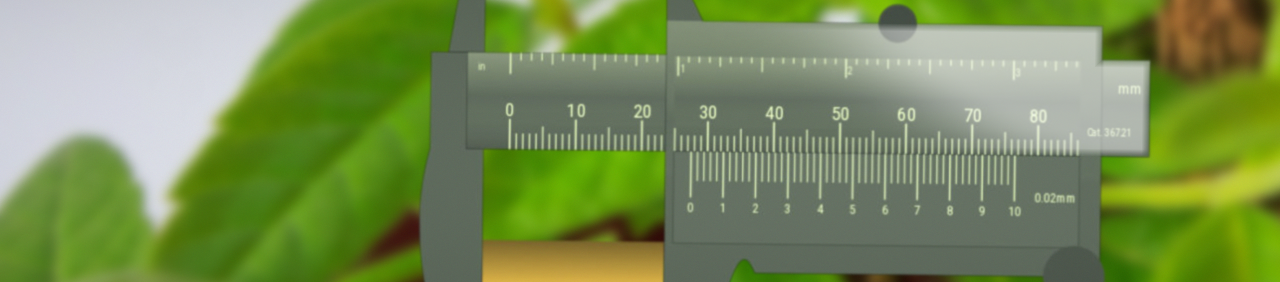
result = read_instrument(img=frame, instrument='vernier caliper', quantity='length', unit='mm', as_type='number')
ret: 27.5 mm
